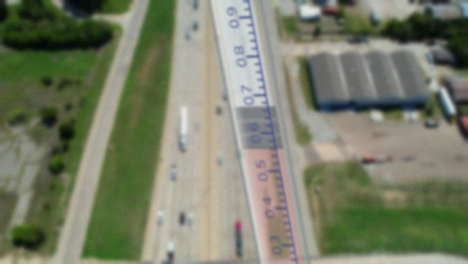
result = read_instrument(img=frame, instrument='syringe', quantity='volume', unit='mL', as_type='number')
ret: 0.56 mL
